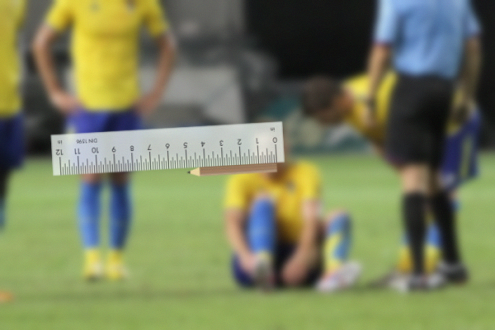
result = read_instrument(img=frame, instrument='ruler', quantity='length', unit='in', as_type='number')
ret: 5 in
